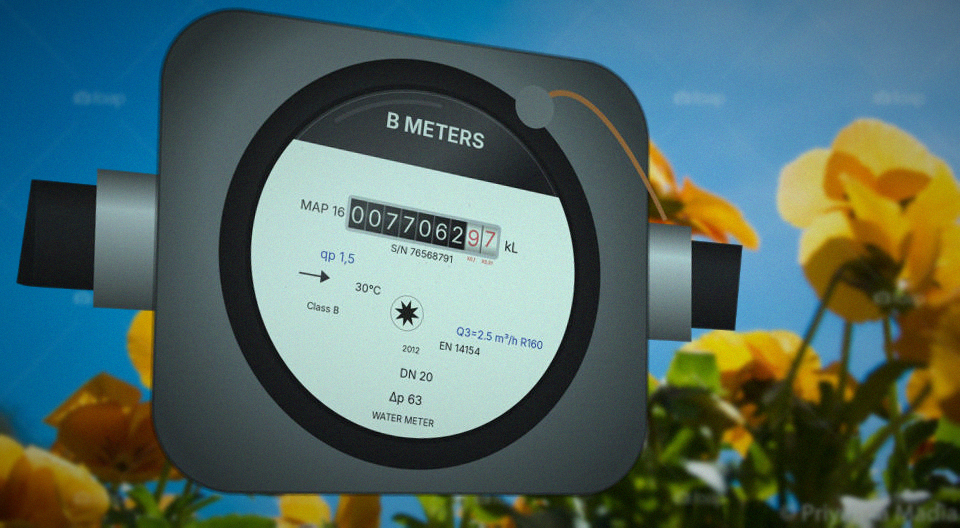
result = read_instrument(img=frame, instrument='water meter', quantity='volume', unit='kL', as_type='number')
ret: 77062.97 kL
